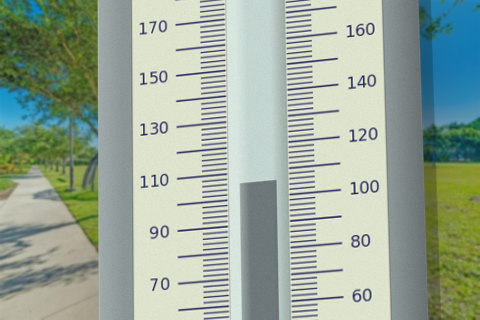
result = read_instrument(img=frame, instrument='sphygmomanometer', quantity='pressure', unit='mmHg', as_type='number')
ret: 106 mmHg
